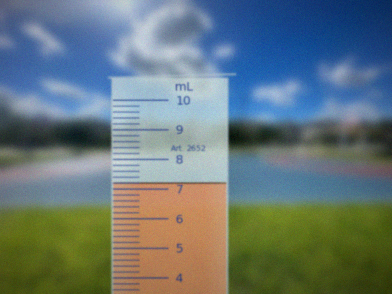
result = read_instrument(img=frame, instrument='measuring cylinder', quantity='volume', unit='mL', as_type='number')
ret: 7.2 mL
